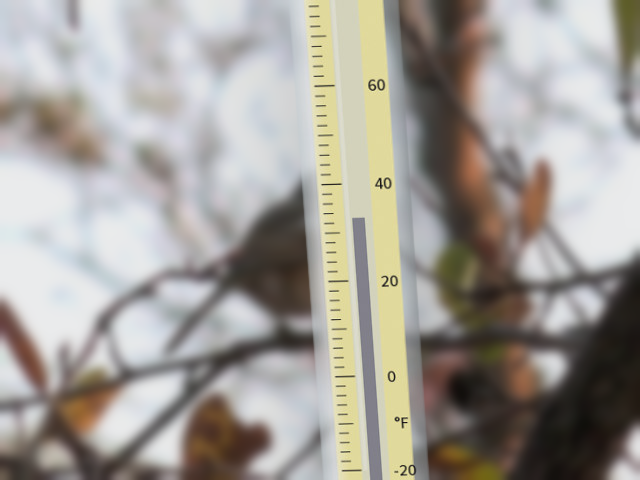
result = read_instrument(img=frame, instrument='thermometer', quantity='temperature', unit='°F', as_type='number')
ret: 33 °F
